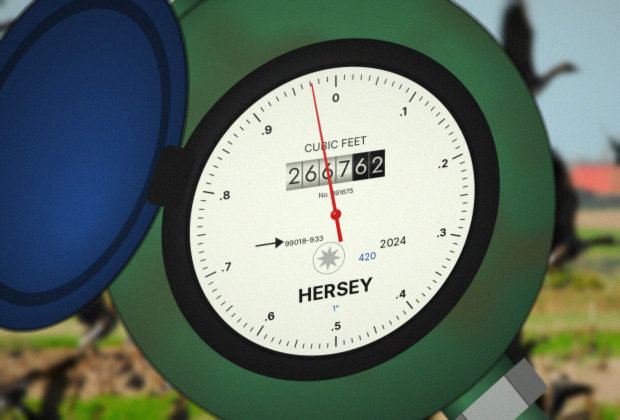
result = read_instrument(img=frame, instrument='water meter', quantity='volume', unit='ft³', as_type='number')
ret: 266761.97 ft³
